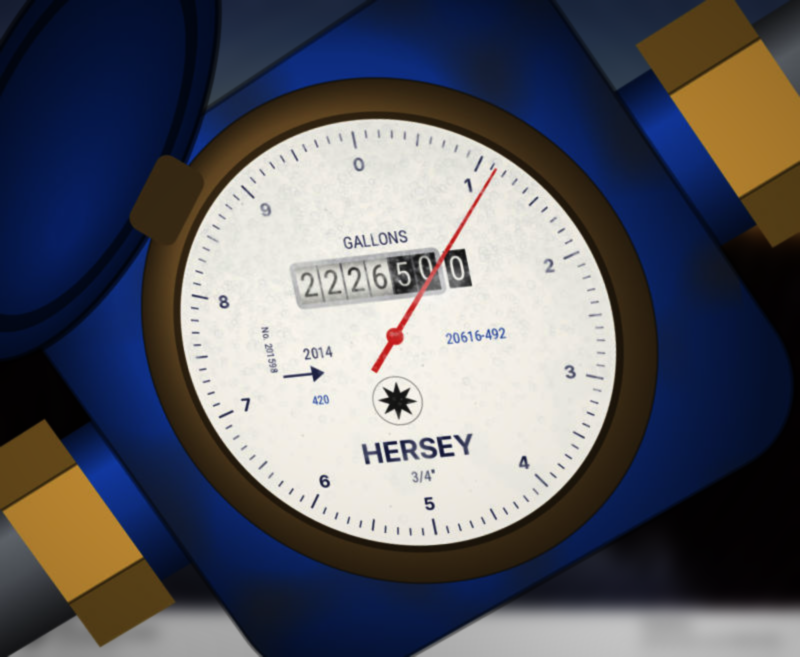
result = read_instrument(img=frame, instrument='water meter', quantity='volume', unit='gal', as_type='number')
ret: 2226501.1 gal
